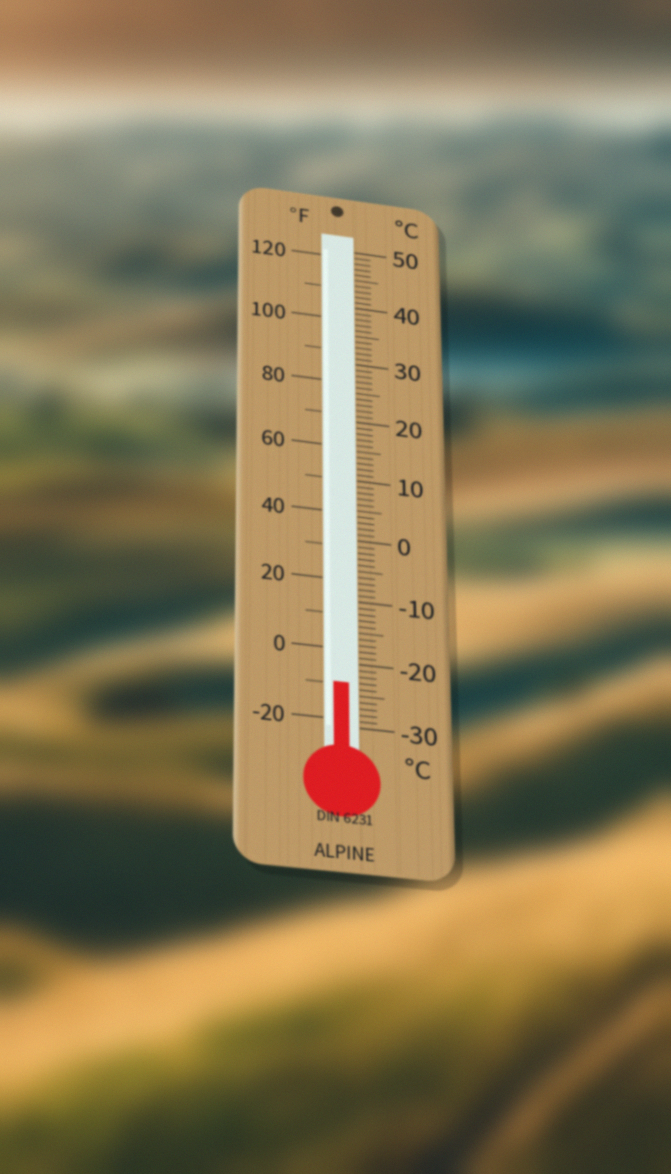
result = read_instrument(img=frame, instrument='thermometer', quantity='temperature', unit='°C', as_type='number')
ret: -23 °C
